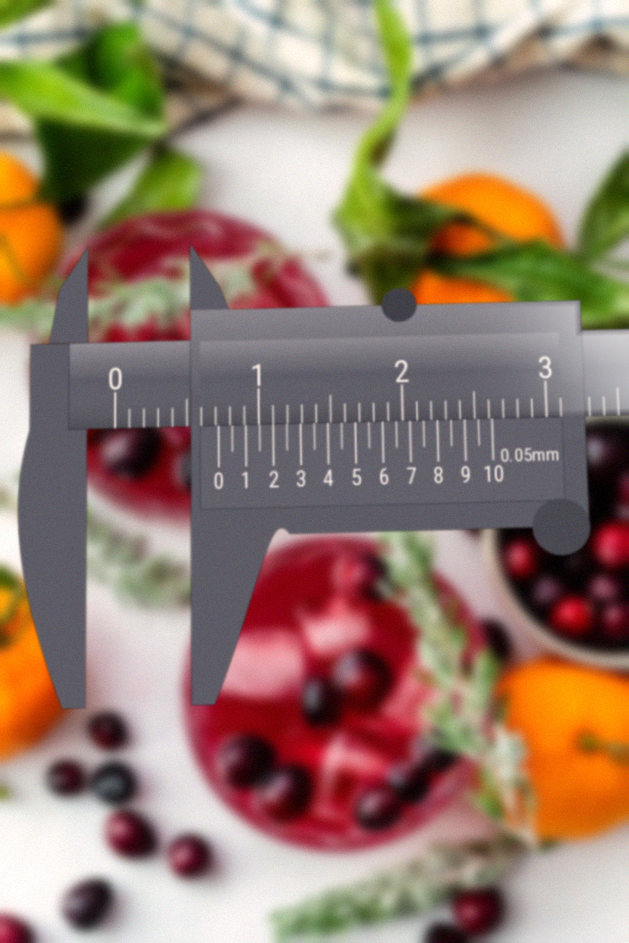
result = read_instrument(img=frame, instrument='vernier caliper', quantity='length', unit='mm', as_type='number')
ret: 7.2 mm
